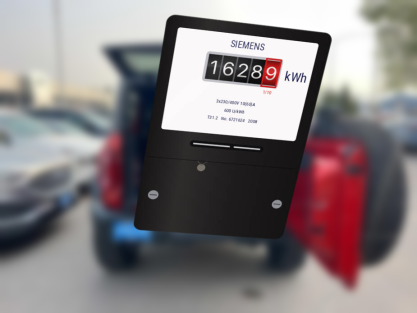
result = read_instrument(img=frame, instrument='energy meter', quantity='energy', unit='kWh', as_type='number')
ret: 1628.9 kWh
